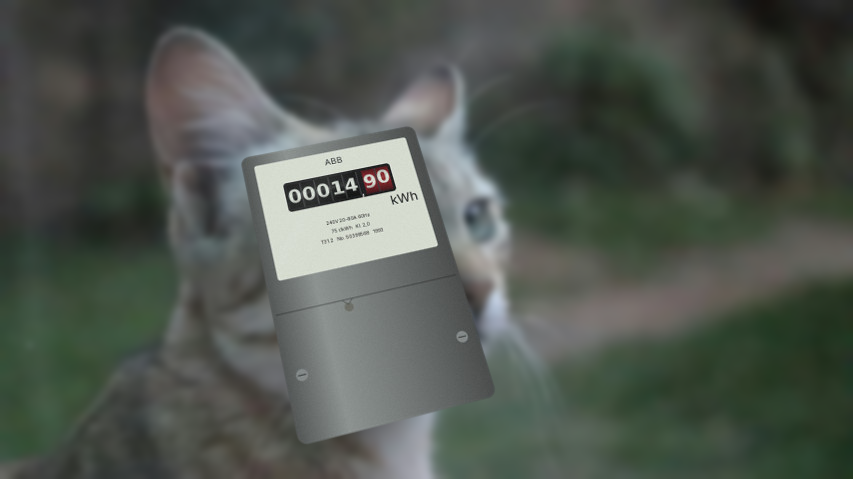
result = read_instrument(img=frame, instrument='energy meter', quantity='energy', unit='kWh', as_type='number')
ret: 14.90 kWh
